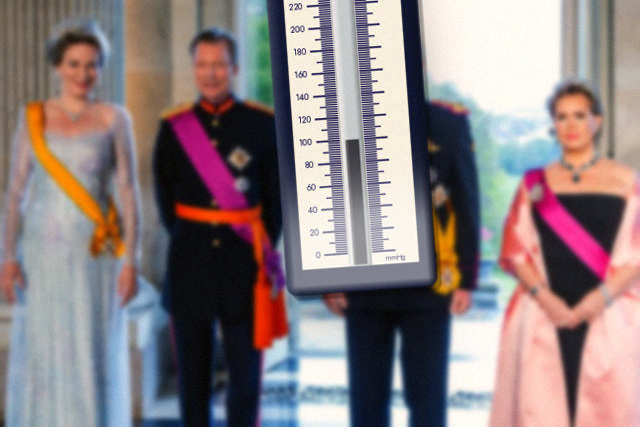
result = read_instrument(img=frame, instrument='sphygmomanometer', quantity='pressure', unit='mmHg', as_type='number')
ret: 100 mmHg
